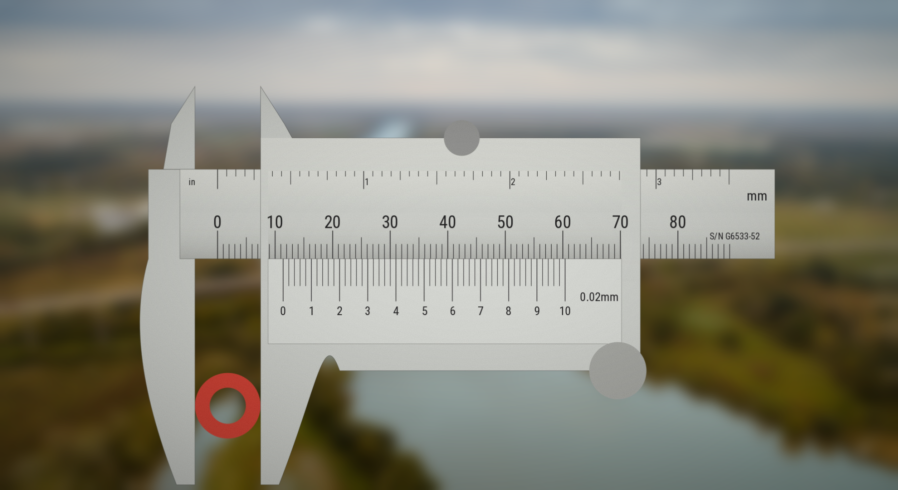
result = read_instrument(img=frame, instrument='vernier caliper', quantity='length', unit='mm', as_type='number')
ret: 11.4 mm
